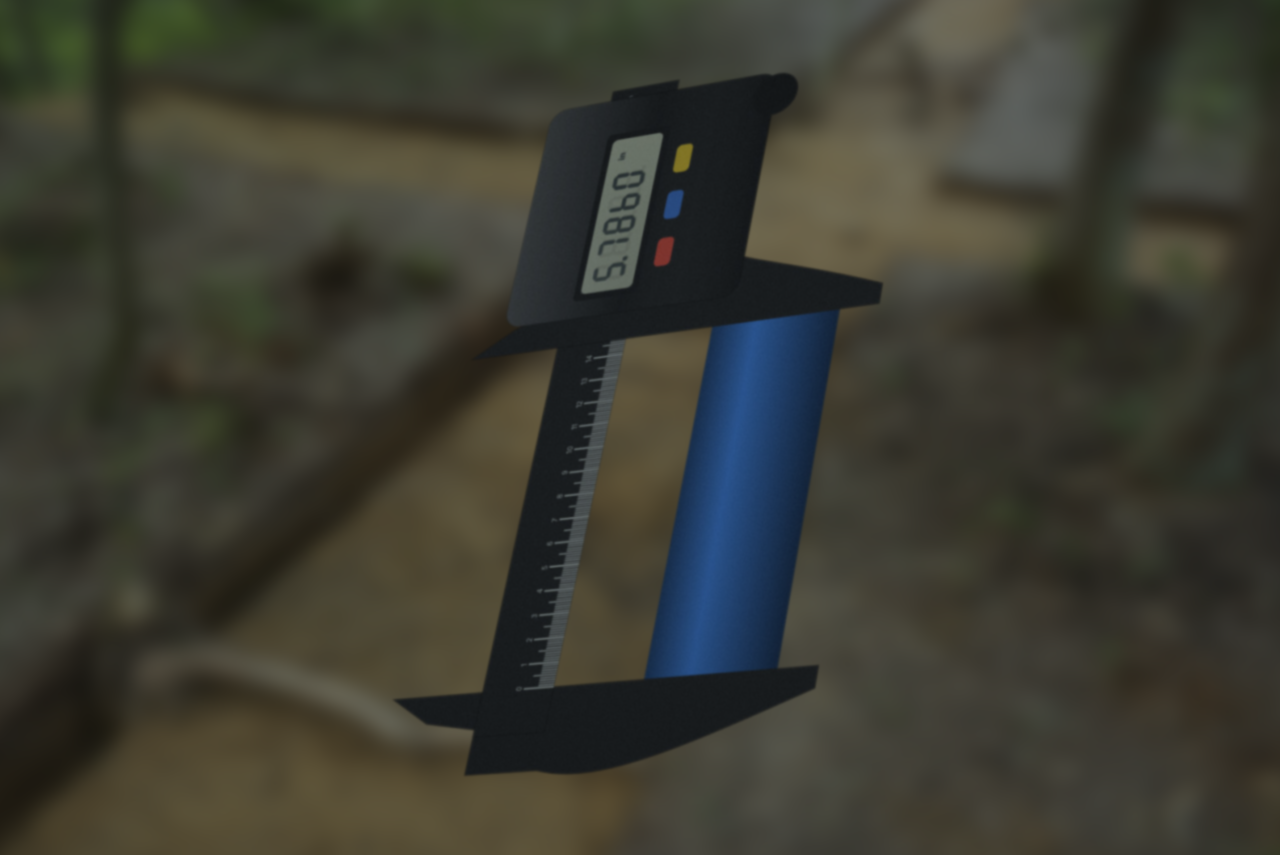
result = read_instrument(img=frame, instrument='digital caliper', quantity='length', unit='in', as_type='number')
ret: 5.7860 in
